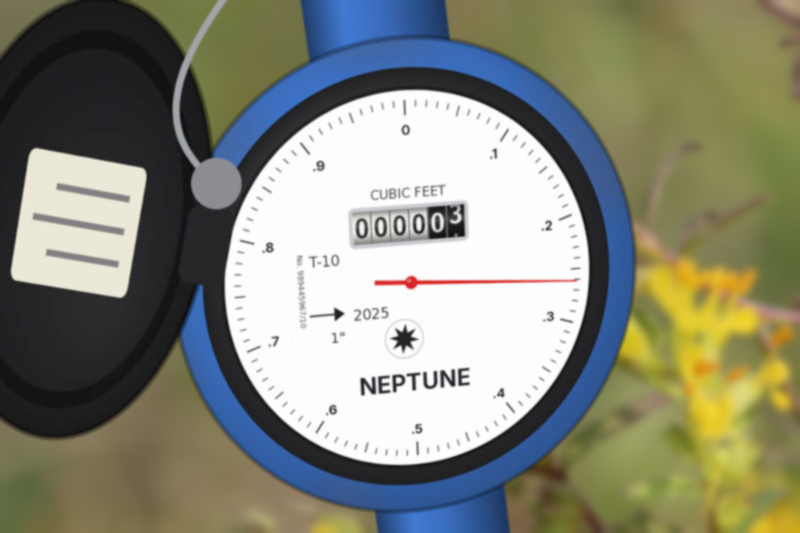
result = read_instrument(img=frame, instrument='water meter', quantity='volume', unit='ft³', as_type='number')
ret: 3.26 ft³
